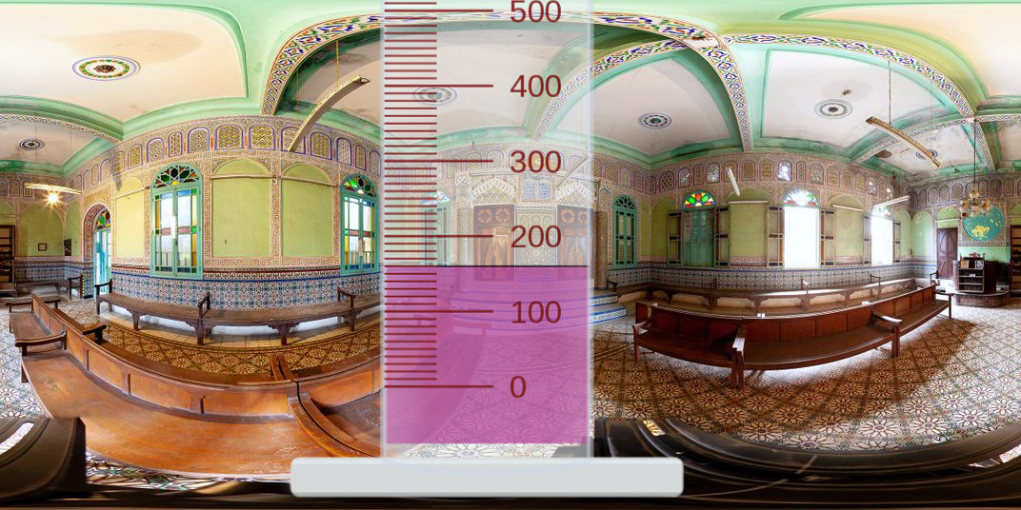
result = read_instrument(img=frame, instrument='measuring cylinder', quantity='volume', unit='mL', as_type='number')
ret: 160 mL
